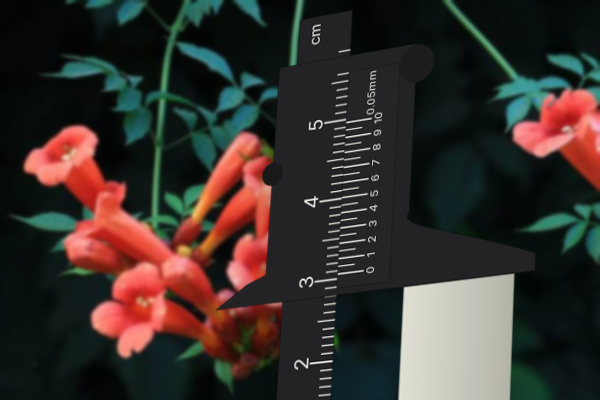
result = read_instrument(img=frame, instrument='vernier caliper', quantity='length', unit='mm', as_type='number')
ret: 30.6 mm
